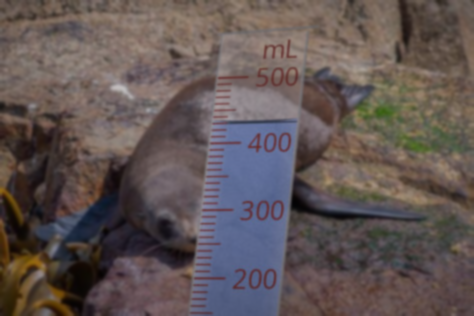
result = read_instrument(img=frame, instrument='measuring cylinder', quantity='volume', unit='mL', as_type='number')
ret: 430 mL
